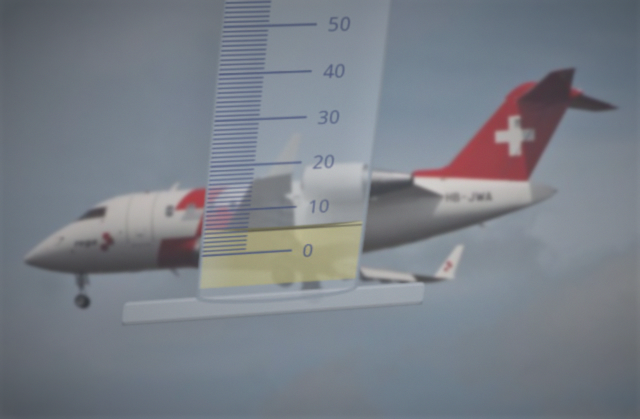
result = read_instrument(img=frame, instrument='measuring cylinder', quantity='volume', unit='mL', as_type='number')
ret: 5 mL
